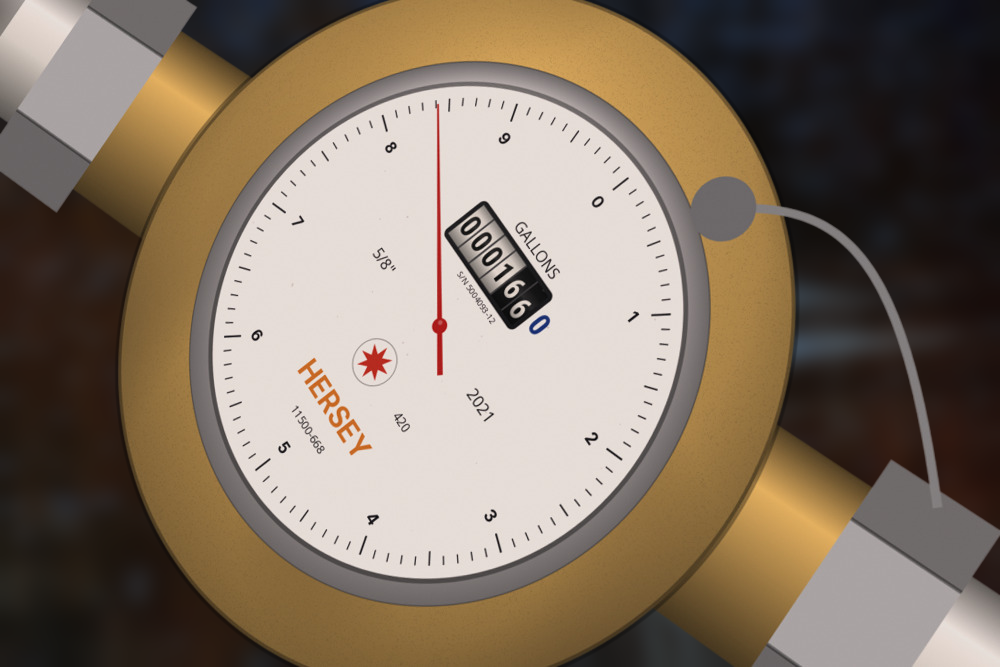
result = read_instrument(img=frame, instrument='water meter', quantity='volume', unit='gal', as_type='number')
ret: 1658.4 gal
